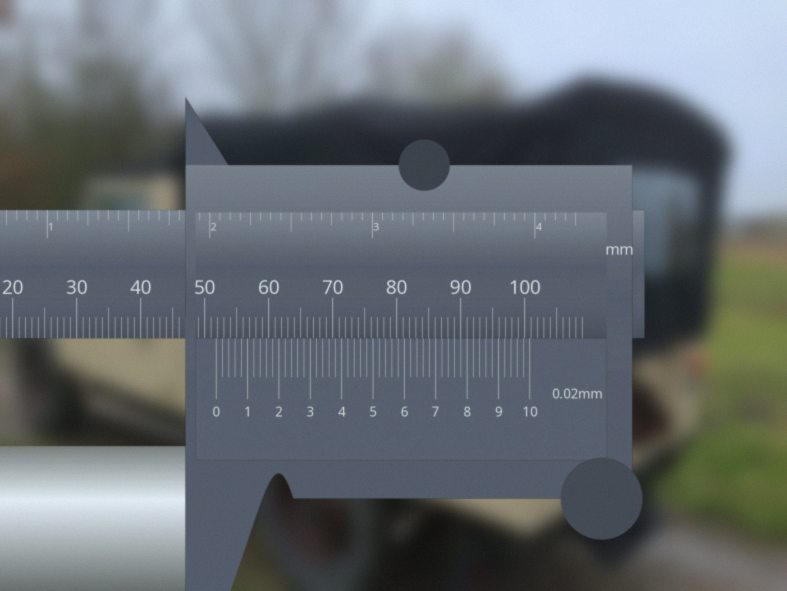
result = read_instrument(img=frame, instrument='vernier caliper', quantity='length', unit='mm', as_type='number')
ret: 51.8 mm
